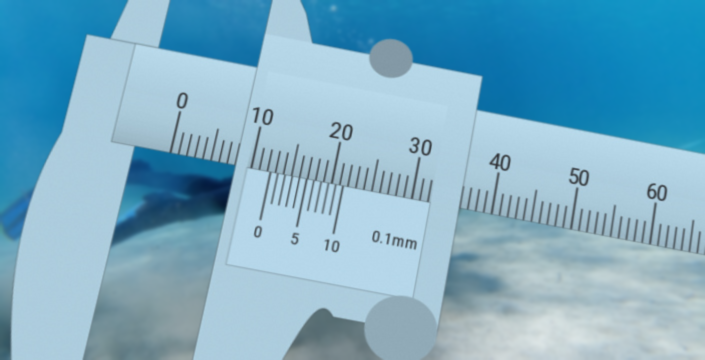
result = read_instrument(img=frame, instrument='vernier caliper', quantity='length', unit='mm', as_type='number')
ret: 12.4 mm
